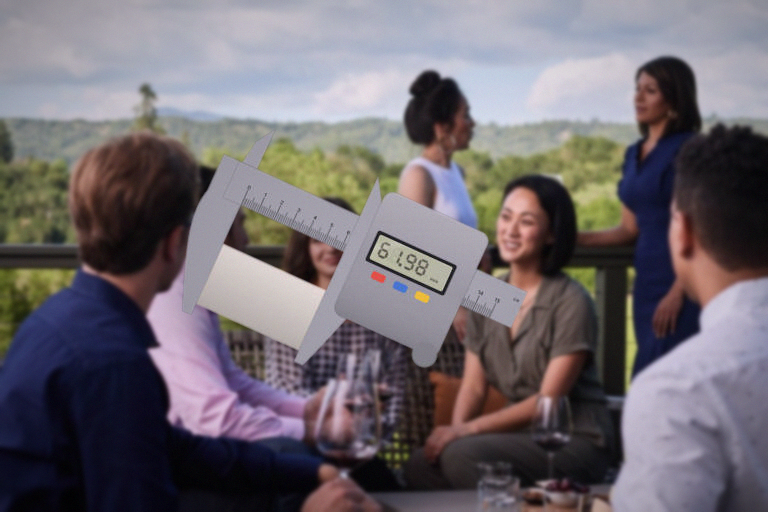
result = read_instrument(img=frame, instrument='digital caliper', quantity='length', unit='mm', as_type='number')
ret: 61.98 mm
